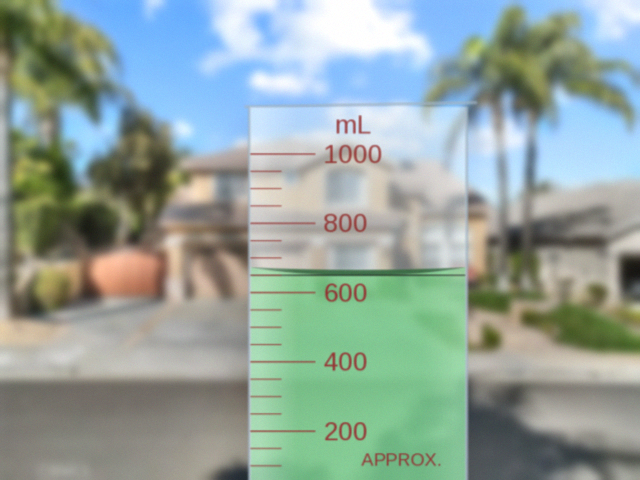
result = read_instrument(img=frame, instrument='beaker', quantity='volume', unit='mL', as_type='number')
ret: 650 mL
